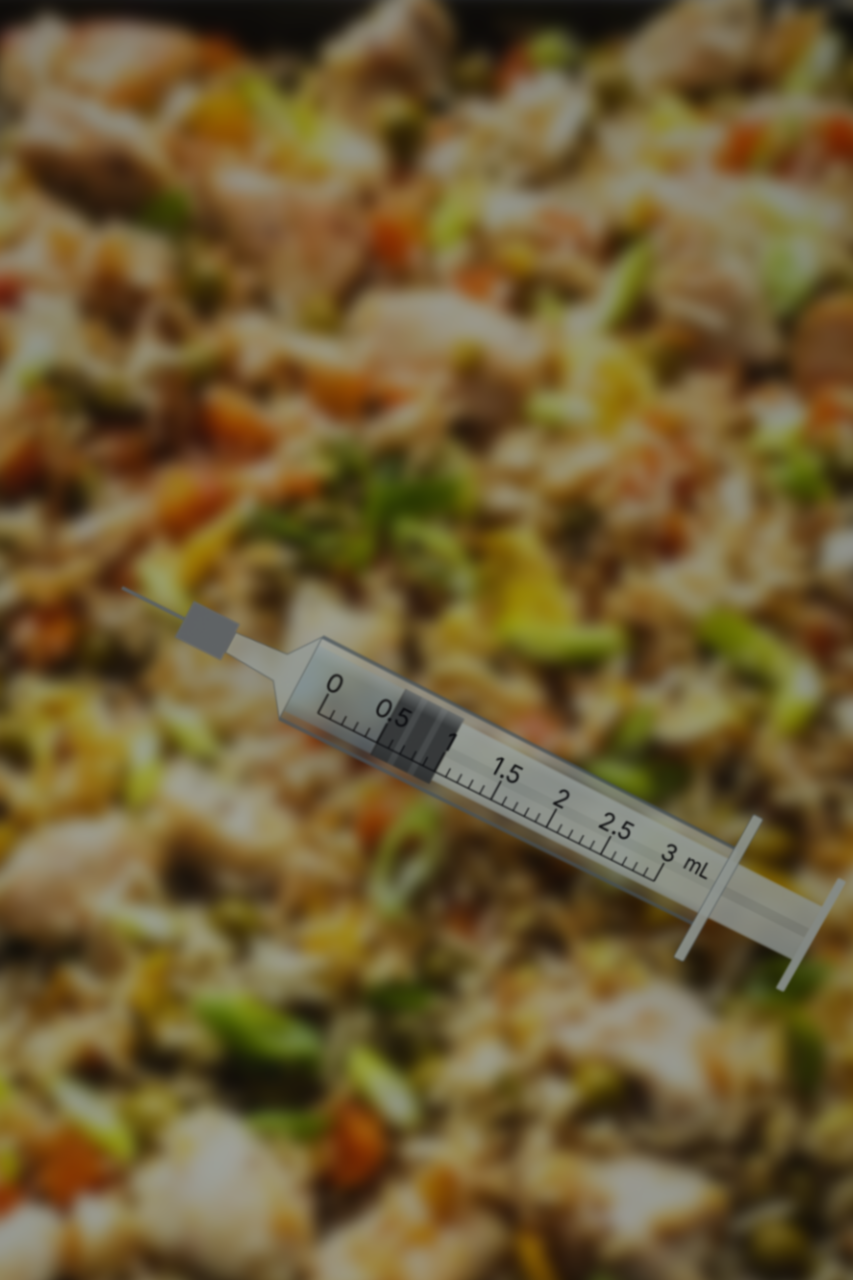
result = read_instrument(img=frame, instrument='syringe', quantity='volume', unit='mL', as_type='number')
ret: 0.5 mL
